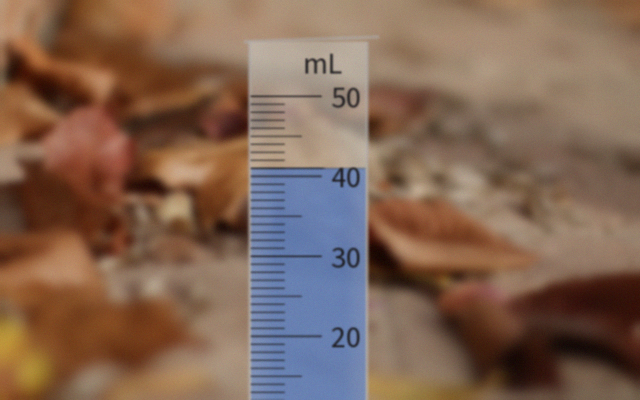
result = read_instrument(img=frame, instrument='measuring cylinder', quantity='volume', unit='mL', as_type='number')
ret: 41 mL
